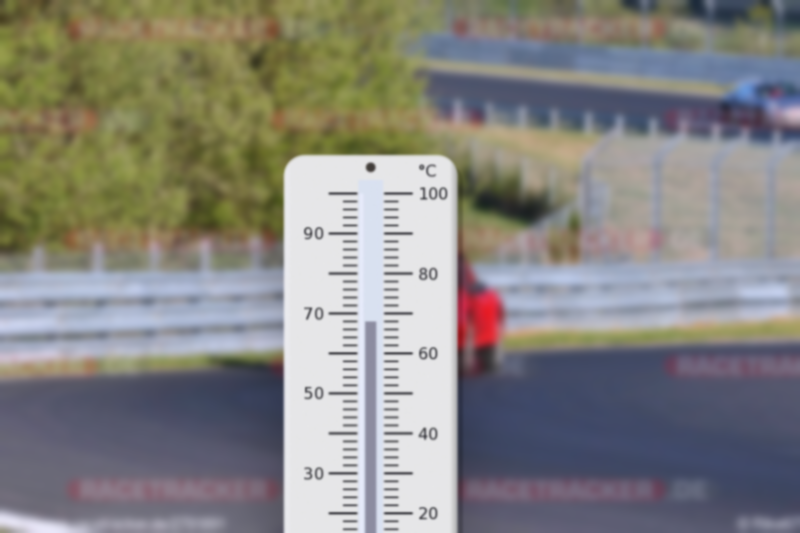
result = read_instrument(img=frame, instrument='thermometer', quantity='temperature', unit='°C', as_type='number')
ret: 68 °C
